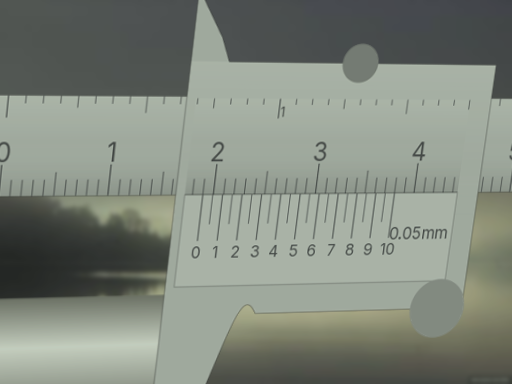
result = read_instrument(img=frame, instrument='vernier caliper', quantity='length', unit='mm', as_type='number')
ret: 19.0 mm
